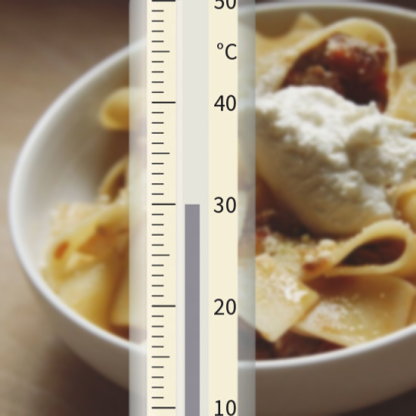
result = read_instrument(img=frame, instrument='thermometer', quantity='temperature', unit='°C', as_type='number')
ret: 30 °C
